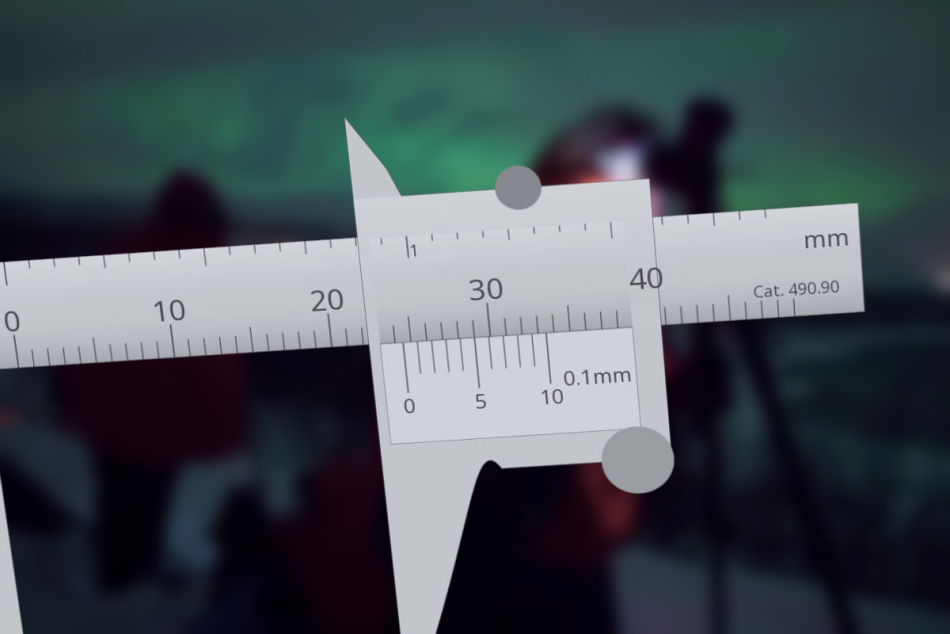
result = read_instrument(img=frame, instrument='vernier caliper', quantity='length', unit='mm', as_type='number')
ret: 24.5 mm
